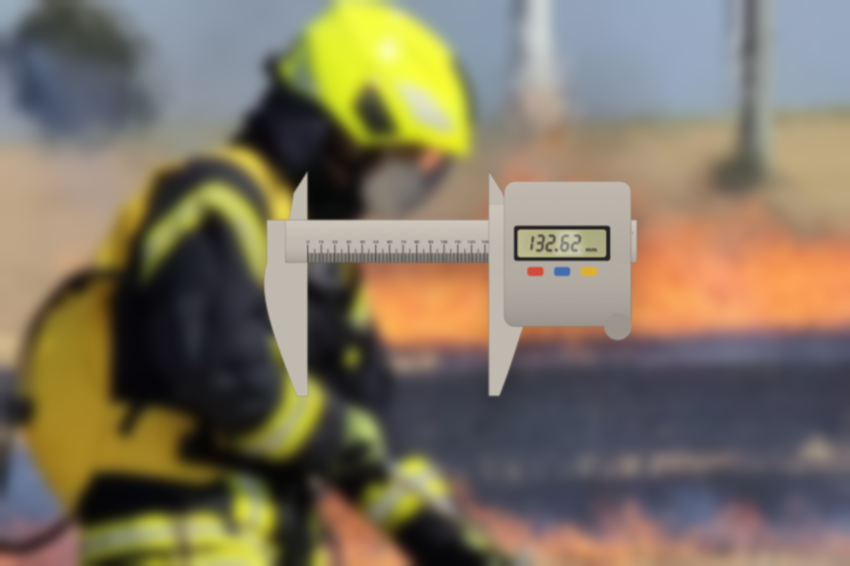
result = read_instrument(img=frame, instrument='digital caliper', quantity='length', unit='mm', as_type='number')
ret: 132.62 mm
